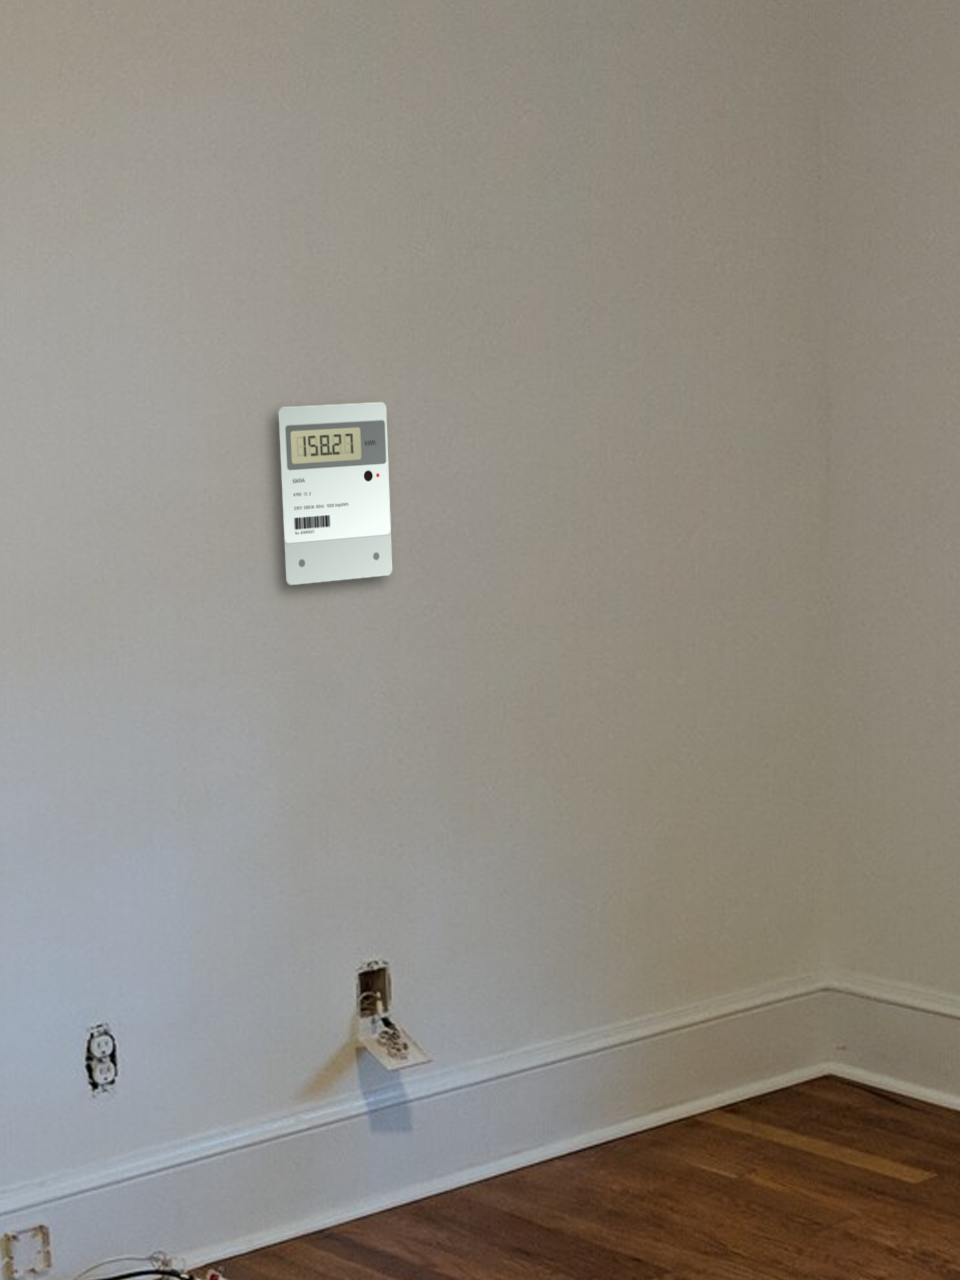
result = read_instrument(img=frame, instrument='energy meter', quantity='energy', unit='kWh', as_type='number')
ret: 158.27 kWh
